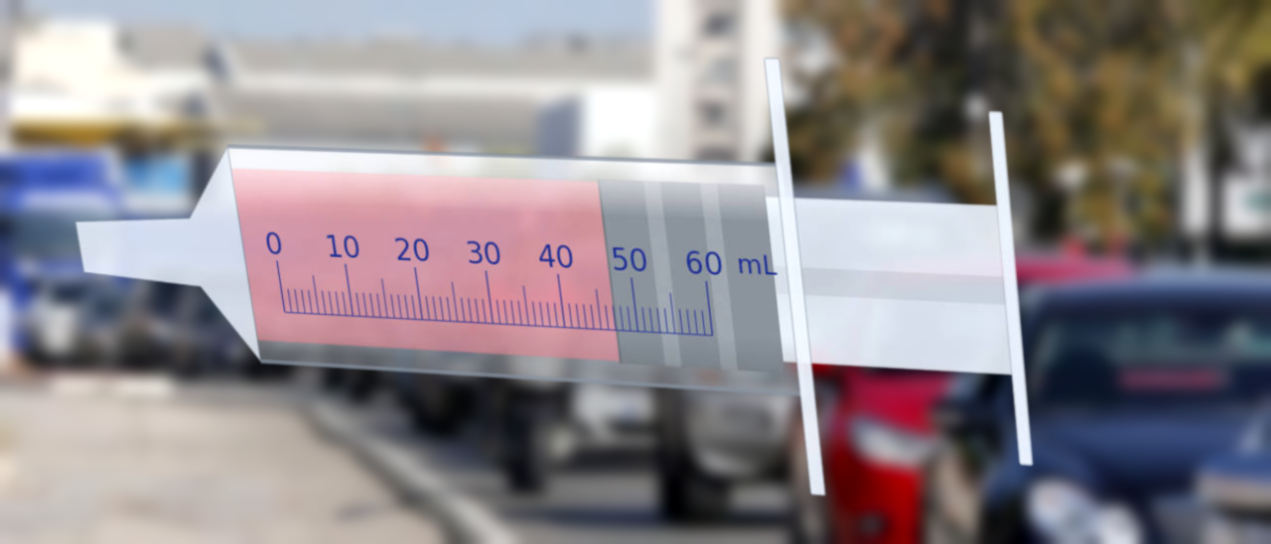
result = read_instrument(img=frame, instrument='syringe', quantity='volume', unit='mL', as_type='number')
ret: 47 mL
